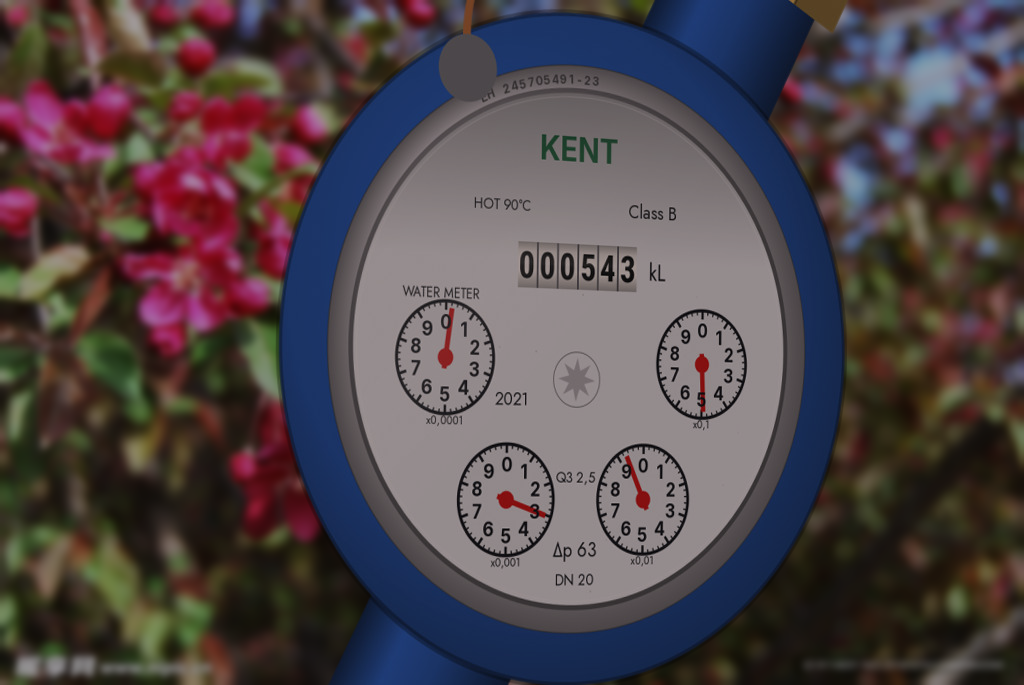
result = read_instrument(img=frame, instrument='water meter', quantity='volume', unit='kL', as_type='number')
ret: 543.4930 kL
